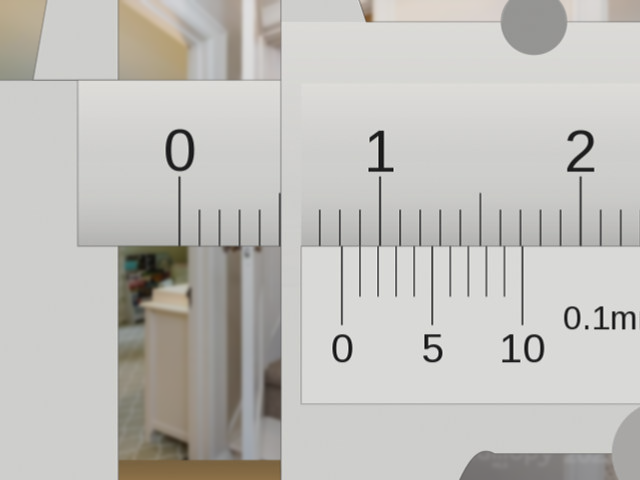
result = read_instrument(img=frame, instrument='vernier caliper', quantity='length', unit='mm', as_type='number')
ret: 8.1 mm
